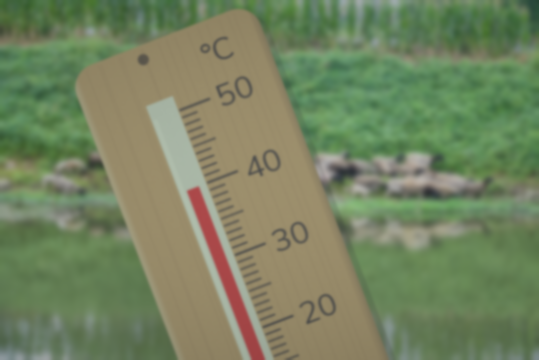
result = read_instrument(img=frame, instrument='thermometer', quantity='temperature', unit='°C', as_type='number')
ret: 40 °C
